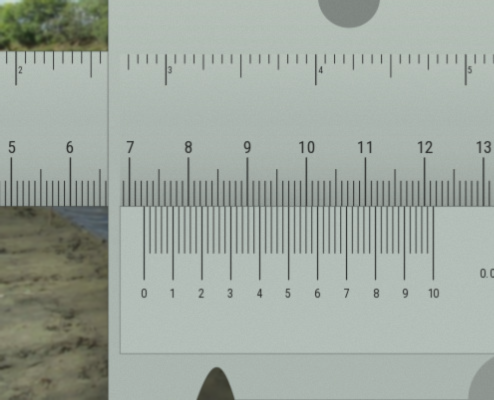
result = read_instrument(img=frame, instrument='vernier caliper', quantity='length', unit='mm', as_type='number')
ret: 72.5 mm
